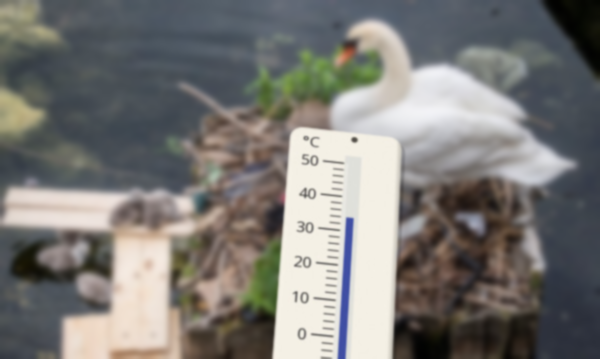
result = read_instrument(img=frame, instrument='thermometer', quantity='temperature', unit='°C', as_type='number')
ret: 34 °C
